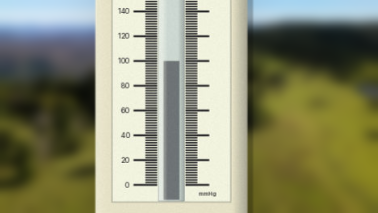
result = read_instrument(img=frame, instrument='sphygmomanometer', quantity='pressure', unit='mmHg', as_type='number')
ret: 100 mmHg
